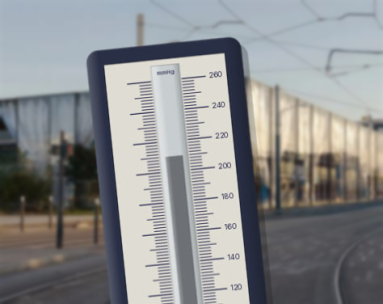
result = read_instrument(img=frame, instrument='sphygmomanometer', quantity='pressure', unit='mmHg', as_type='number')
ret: 210 mmHg
